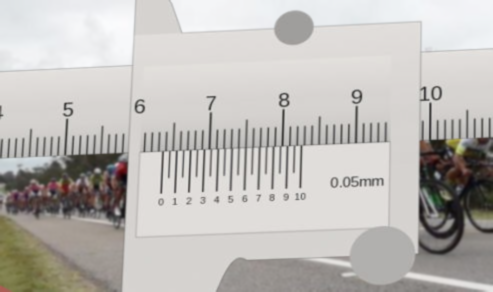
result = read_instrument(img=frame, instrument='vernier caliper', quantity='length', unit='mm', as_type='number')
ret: 63.6 mm
